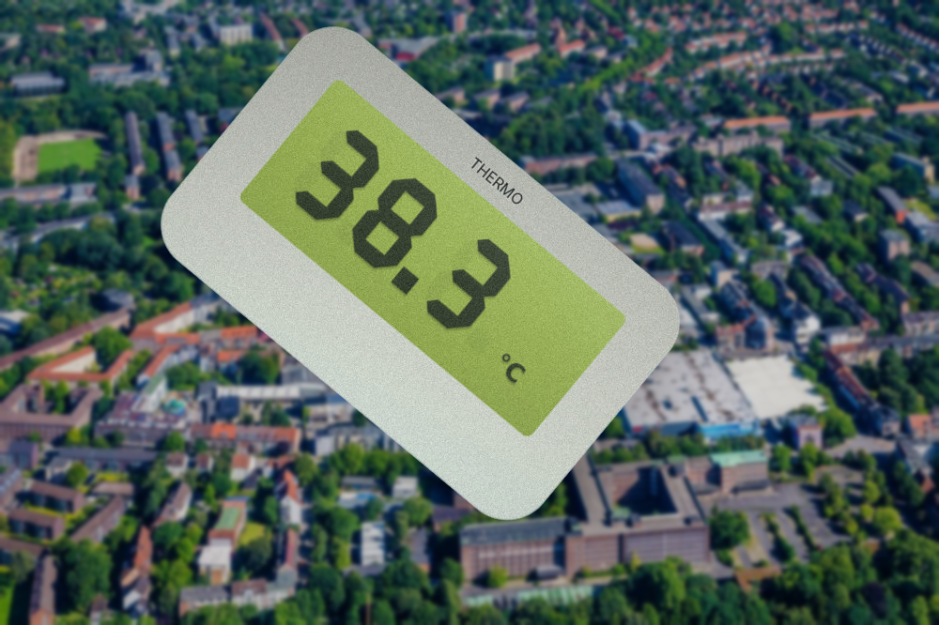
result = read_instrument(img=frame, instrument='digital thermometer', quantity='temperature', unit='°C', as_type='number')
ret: 38.3 °C
